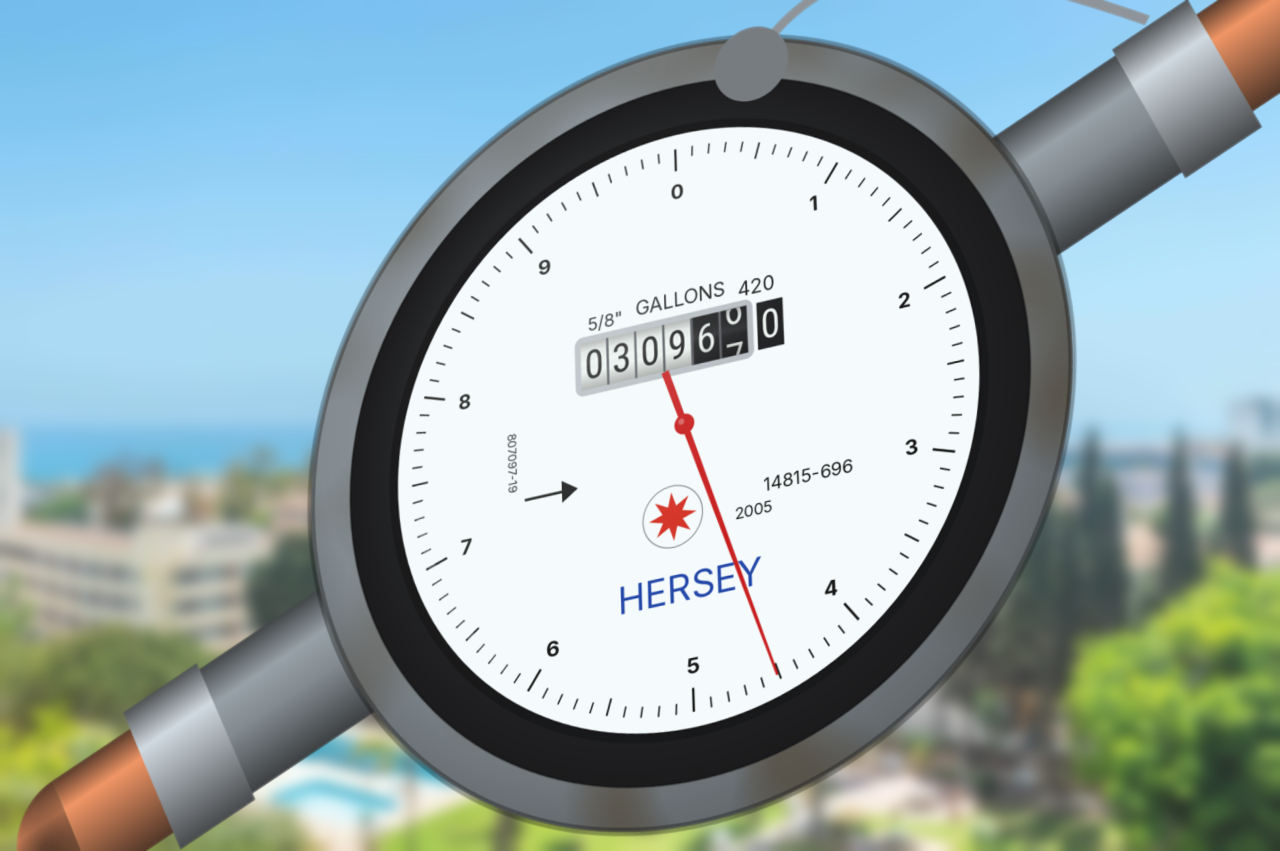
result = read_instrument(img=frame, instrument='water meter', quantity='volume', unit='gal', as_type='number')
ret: 309664.5 gal
